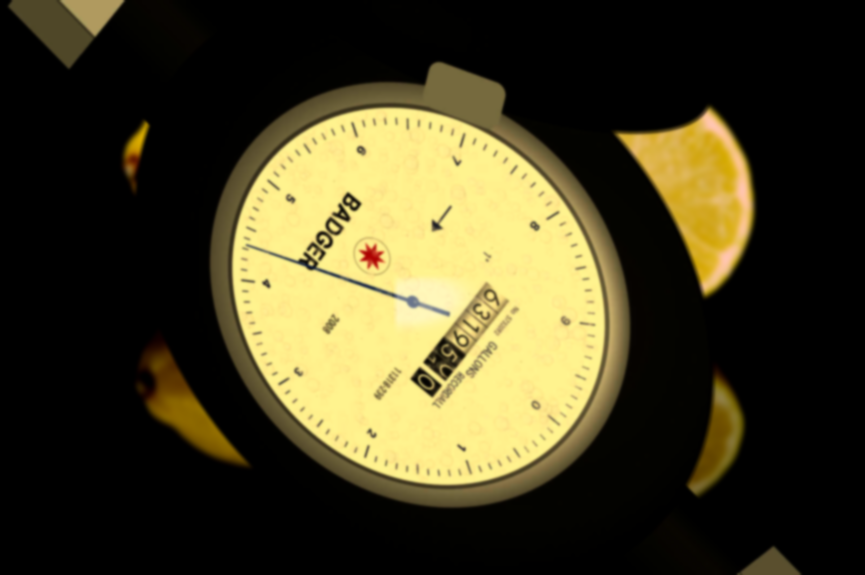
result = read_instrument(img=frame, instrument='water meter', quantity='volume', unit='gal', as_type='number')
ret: 6319504.3 gal
